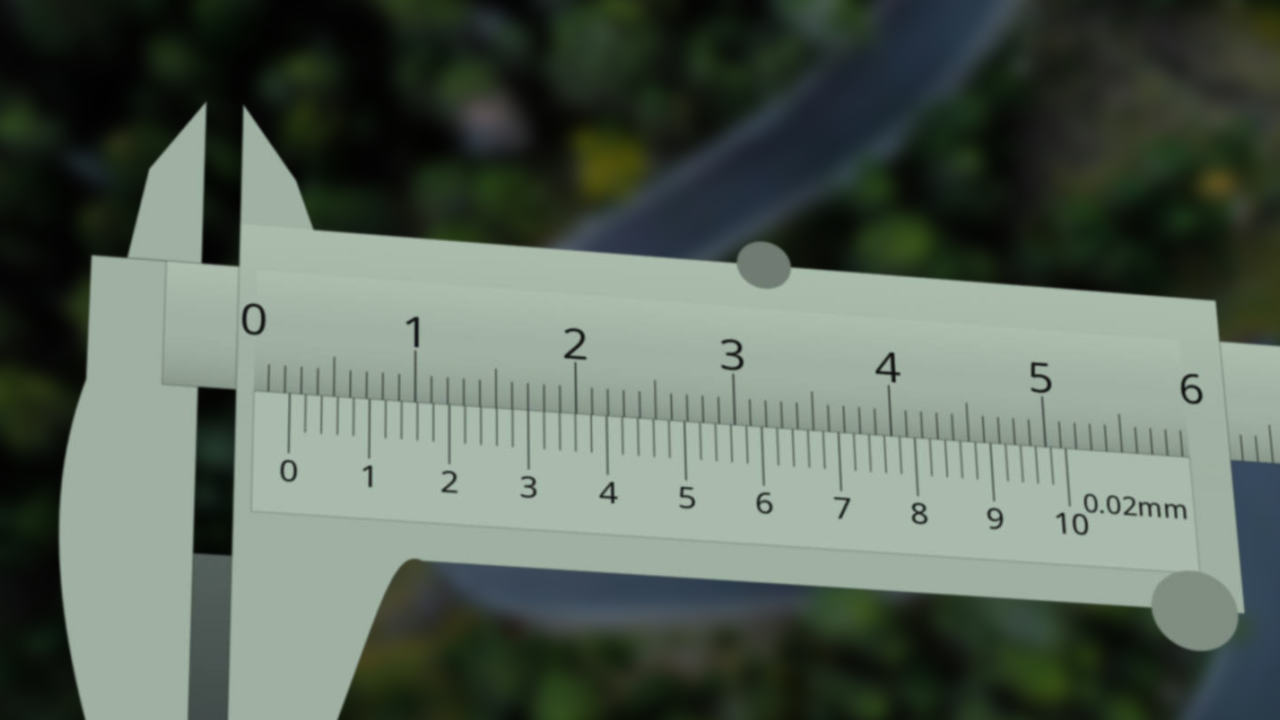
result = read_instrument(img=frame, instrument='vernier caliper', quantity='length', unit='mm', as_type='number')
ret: 2.3 mm
